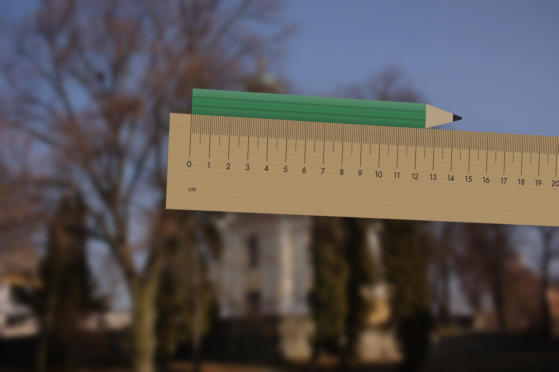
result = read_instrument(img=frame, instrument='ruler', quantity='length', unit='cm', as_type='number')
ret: 14.5 cm
